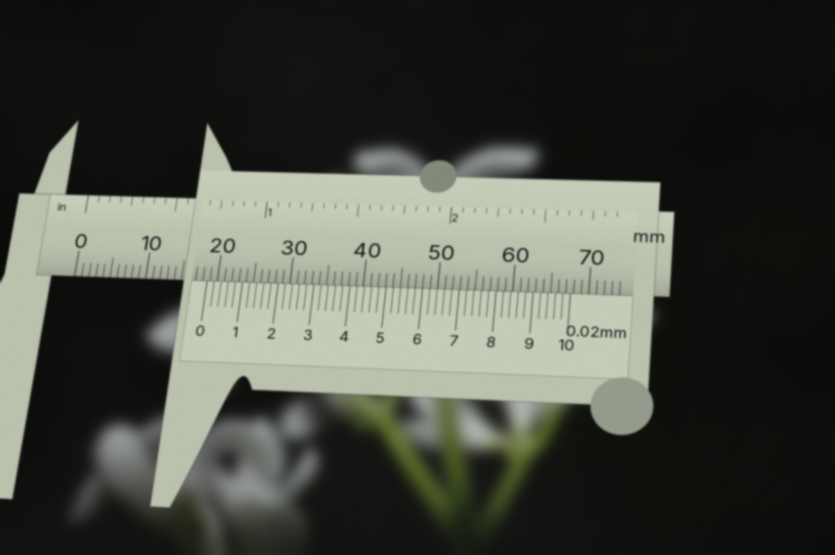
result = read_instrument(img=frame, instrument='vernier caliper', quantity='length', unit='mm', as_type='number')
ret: 18.6 mm
